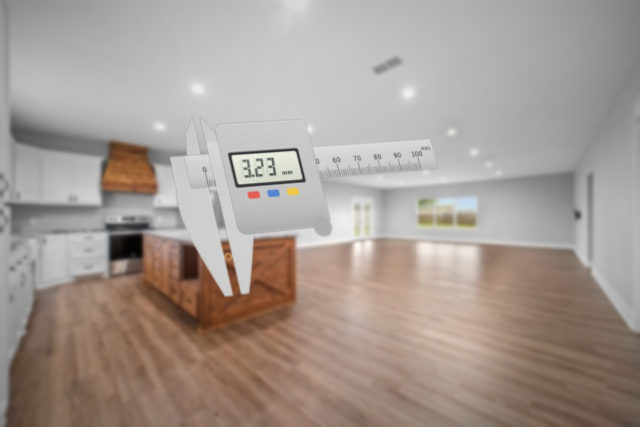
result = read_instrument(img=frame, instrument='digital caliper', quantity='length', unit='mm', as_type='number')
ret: 3.23 mm
